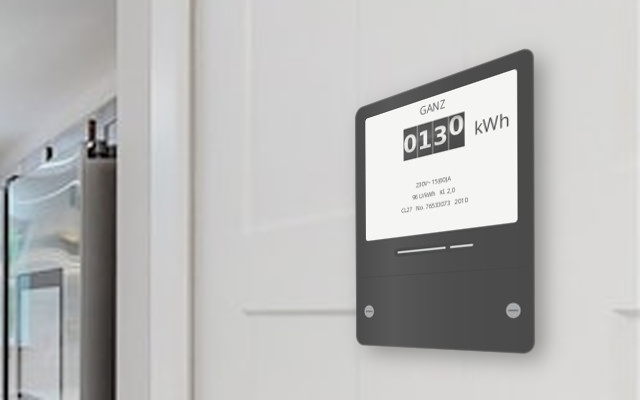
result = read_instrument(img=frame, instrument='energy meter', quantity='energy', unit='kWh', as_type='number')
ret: 130 kWh
